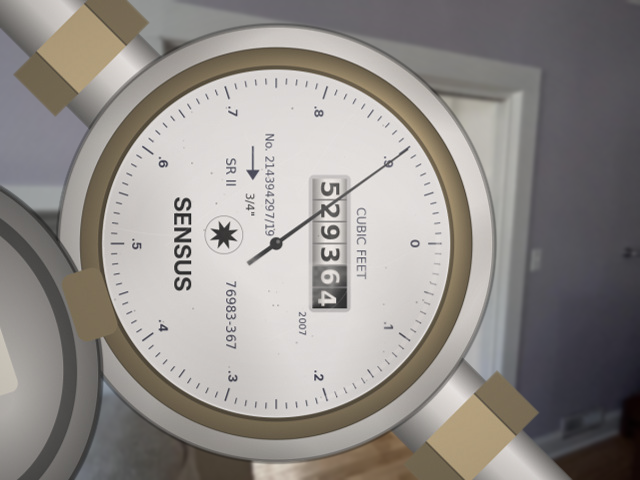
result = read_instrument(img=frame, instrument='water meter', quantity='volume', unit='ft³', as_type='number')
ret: 529363.90 ft³
